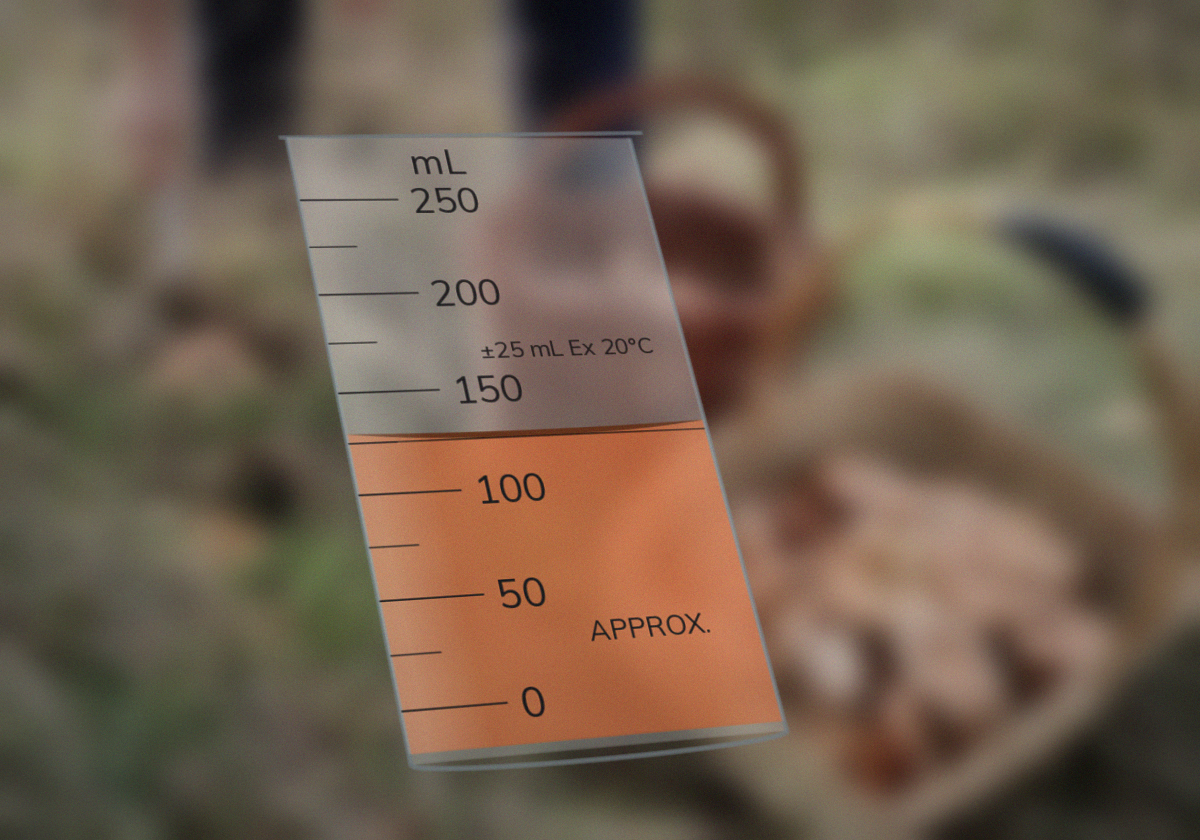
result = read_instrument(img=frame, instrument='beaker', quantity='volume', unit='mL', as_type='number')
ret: 125 mL
